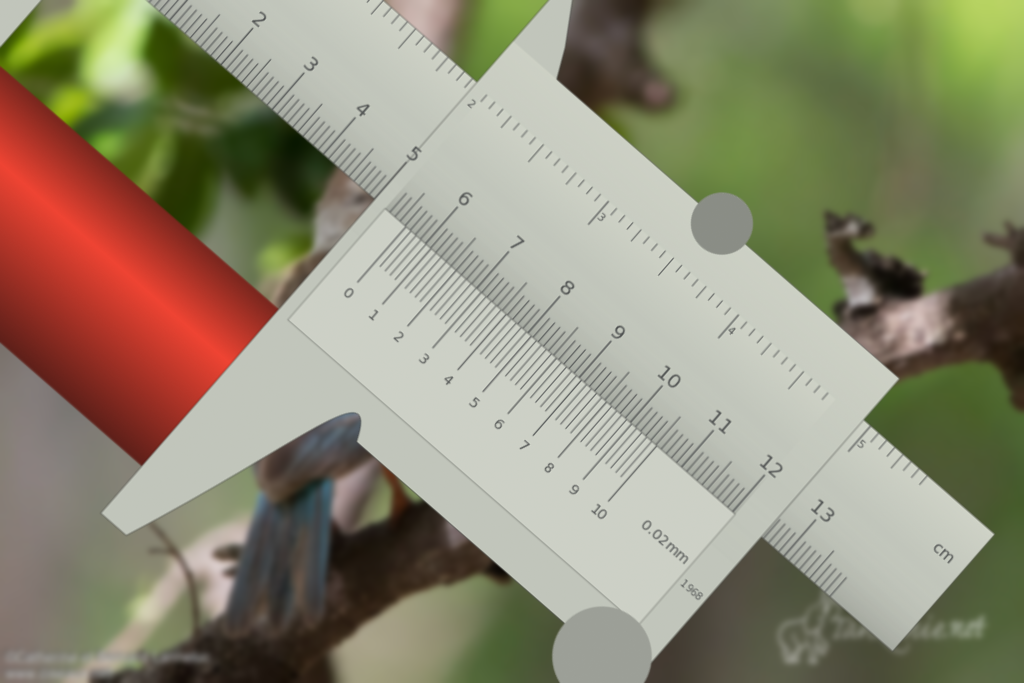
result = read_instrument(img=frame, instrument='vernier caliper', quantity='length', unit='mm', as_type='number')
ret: 56.2 mm
